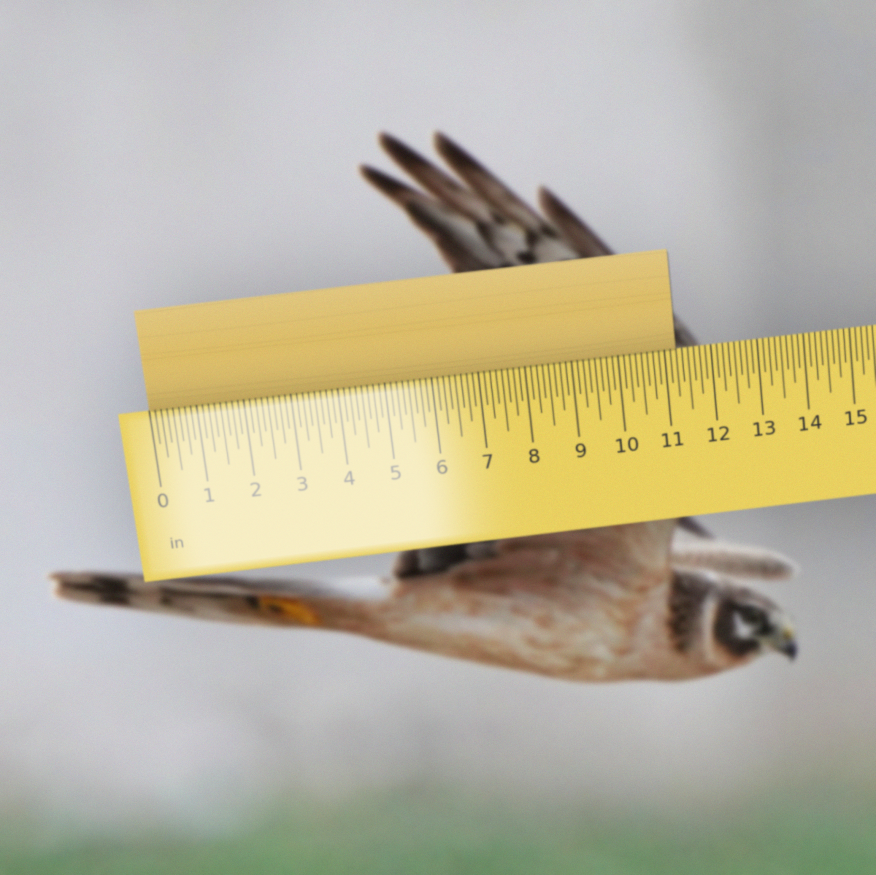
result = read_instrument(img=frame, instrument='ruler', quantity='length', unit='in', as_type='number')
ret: 11.25 in
